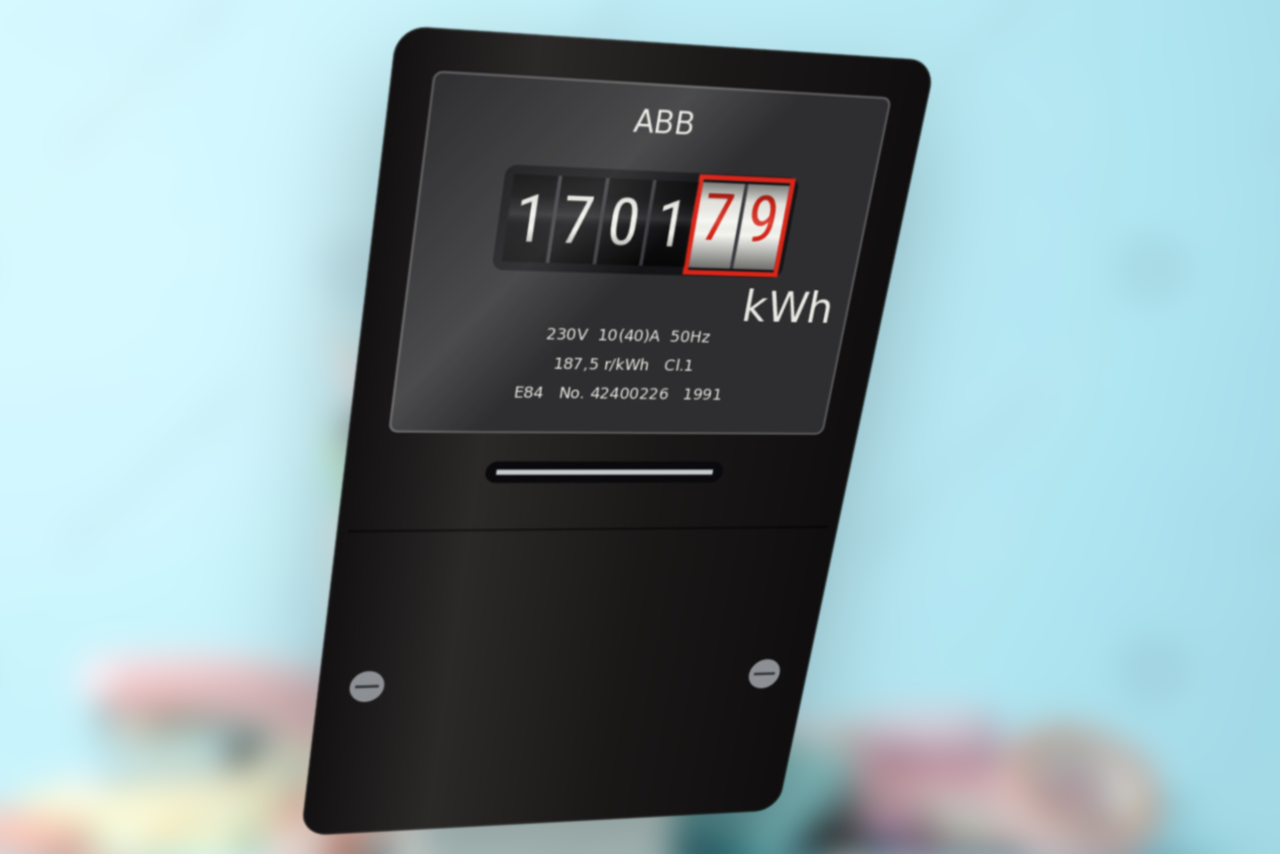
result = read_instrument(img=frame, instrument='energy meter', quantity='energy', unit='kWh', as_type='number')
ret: 1701.79 kWh
